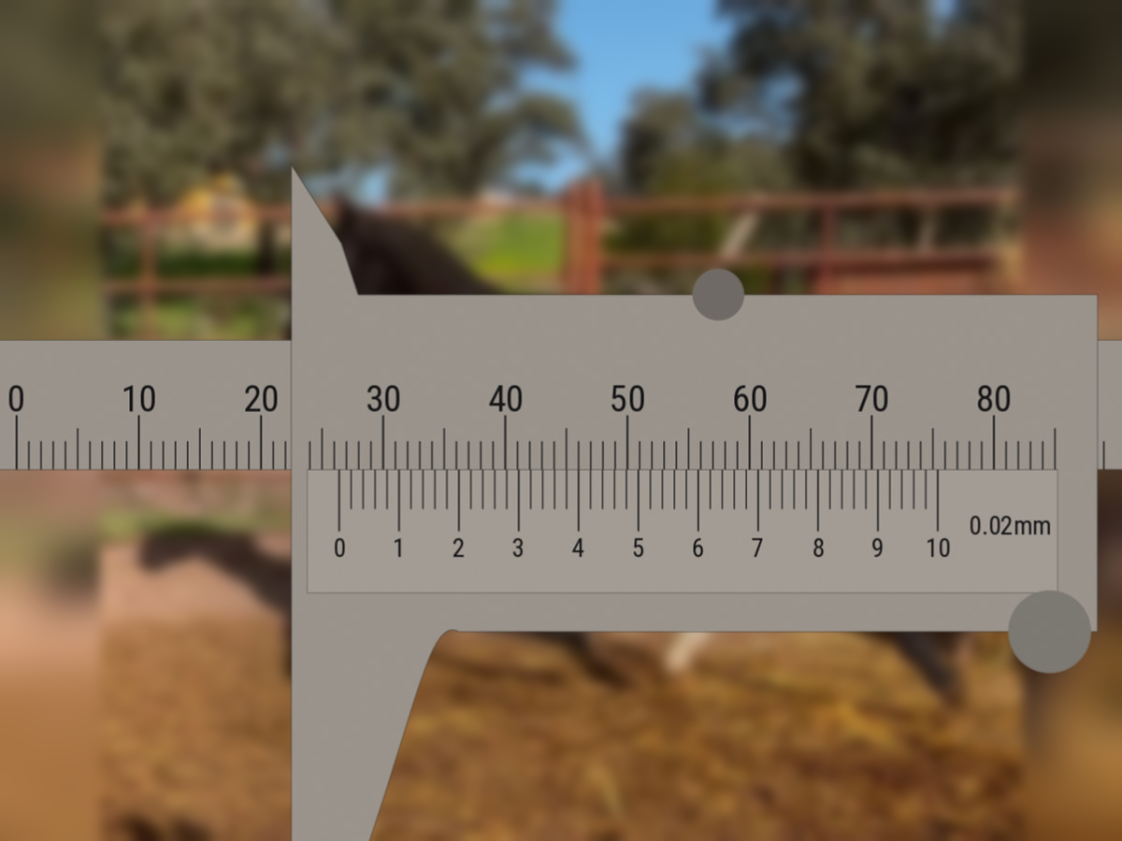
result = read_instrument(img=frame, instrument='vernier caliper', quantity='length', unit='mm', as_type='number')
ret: 26.4 mm
